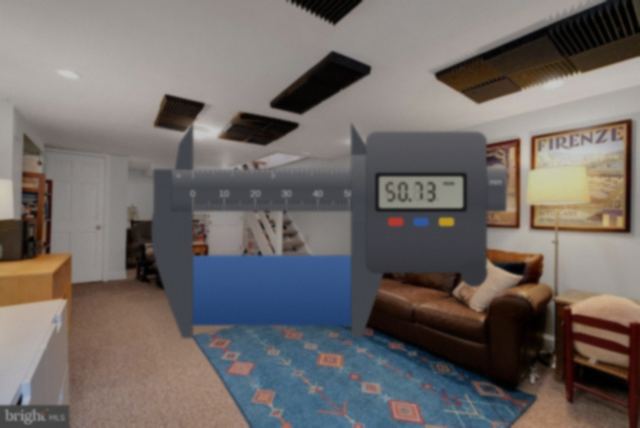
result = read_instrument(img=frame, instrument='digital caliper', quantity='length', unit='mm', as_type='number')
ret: 50.73 mm
